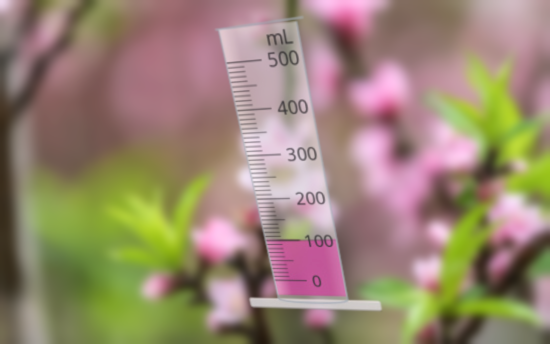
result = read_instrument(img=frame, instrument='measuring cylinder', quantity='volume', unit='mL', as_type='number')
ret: 100 mL
